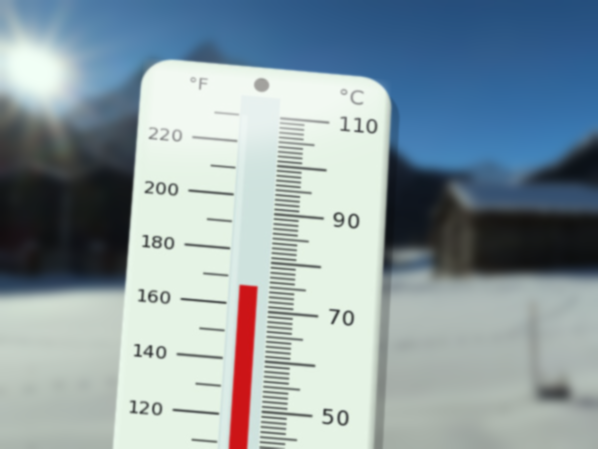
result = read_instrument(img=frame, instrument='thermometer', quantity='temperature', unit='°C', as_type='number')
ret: 75 °C
